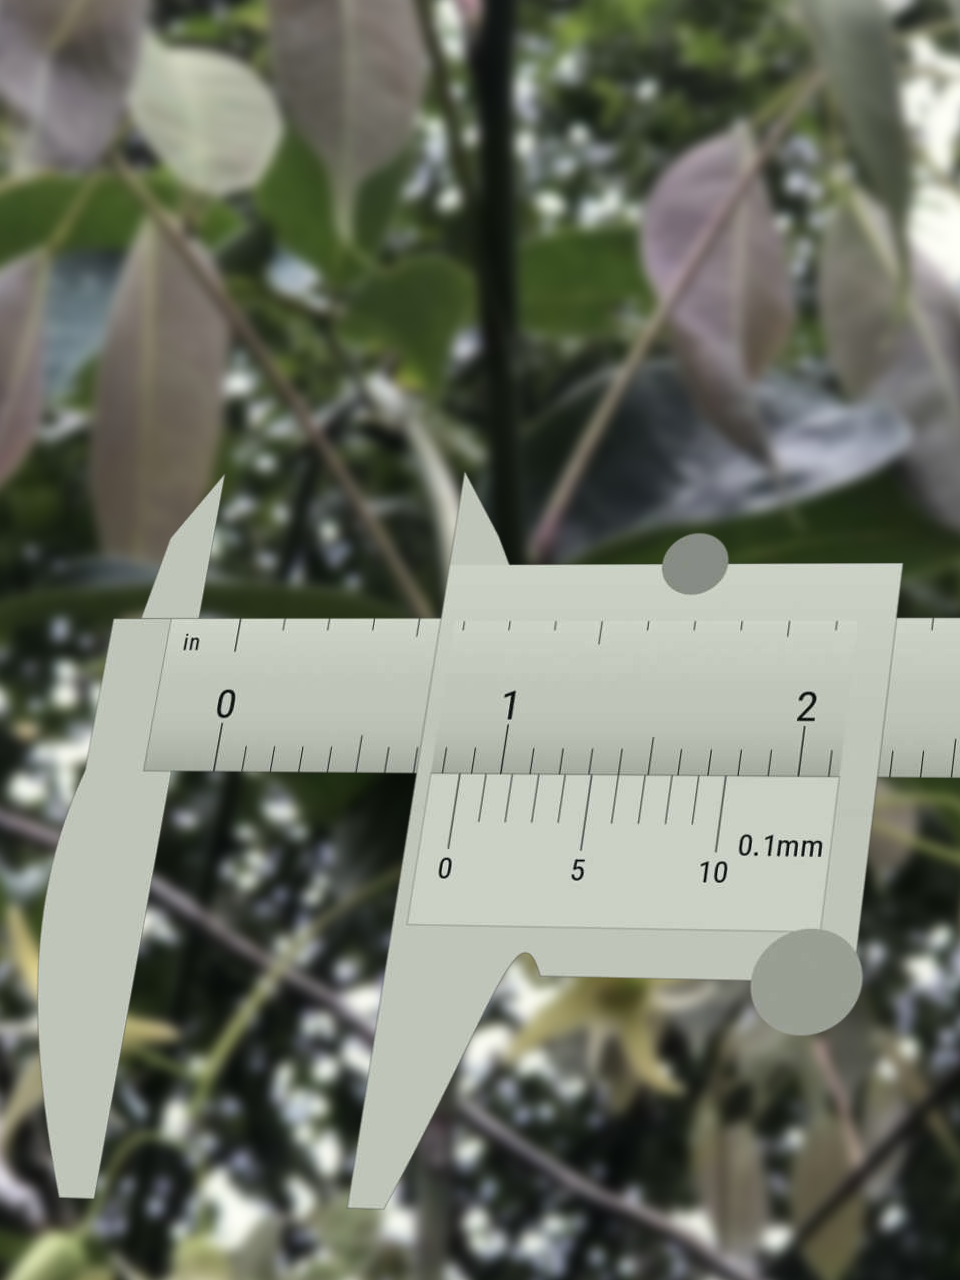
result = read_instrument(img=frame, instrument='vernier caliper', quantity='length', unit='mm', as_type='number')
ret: 8.6 mm
